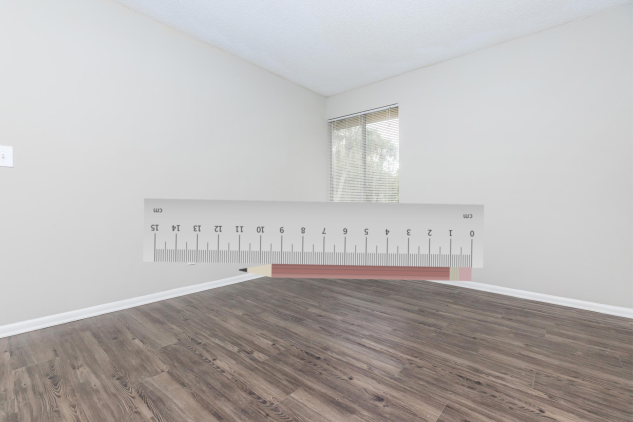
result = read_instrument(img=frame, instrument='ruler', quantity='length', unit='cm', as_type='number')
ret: 11 cm
